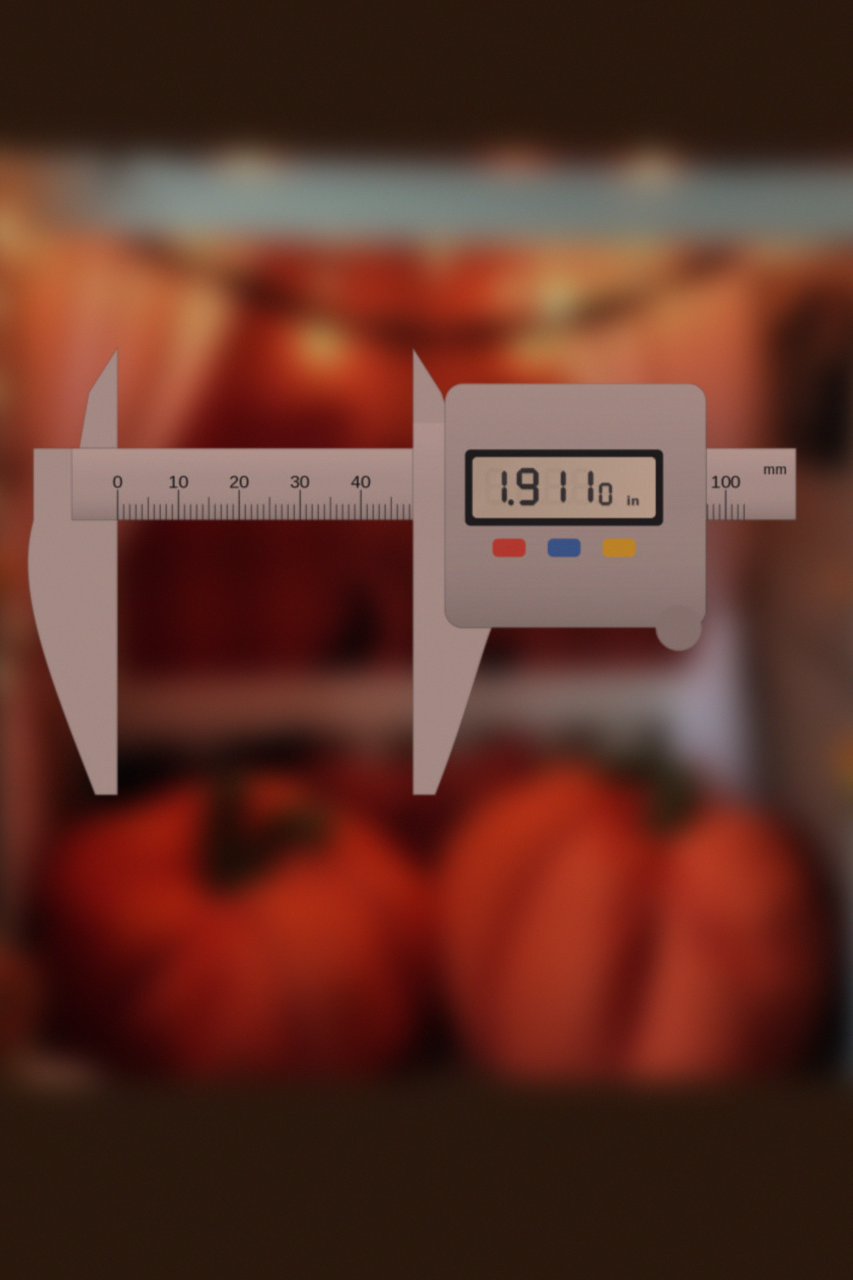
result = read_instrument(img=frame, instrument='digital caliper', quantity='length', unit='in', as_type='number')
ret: 1.9110 in
